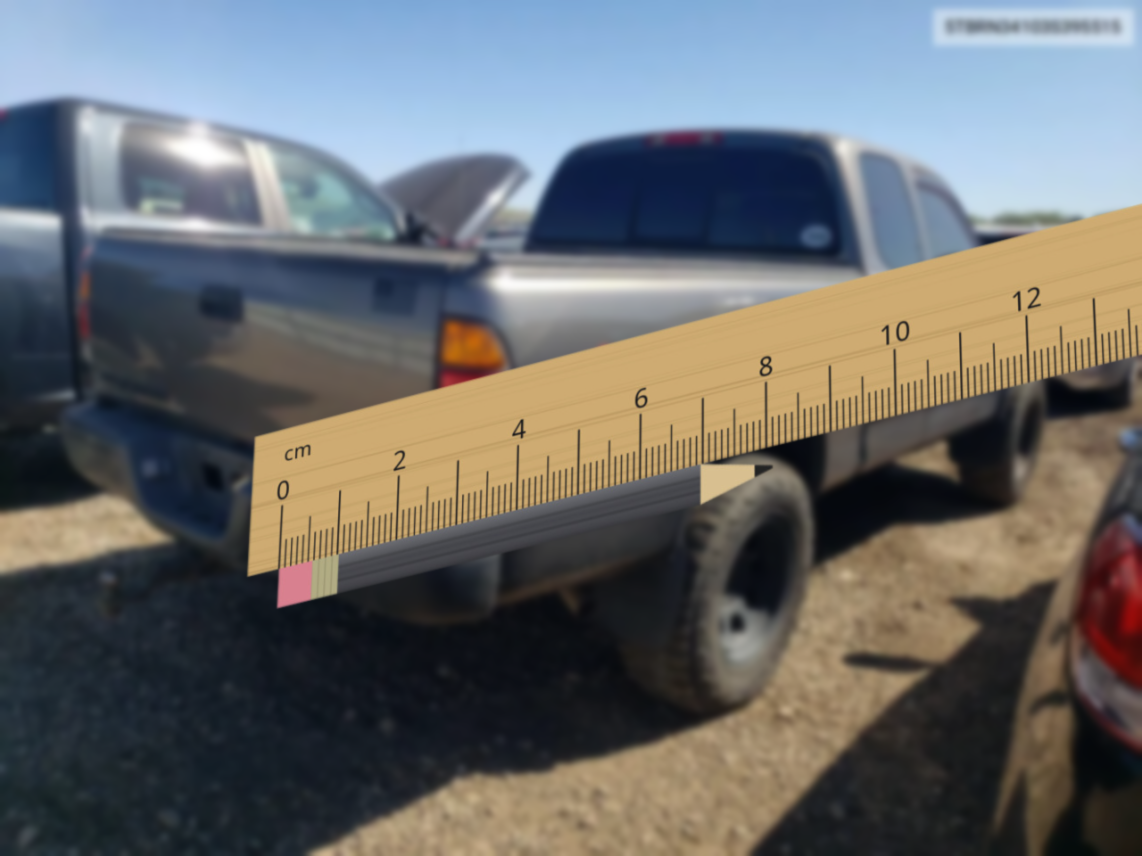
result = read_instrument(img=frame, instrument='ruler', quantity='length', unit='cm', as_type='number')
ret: 8.1 cm
